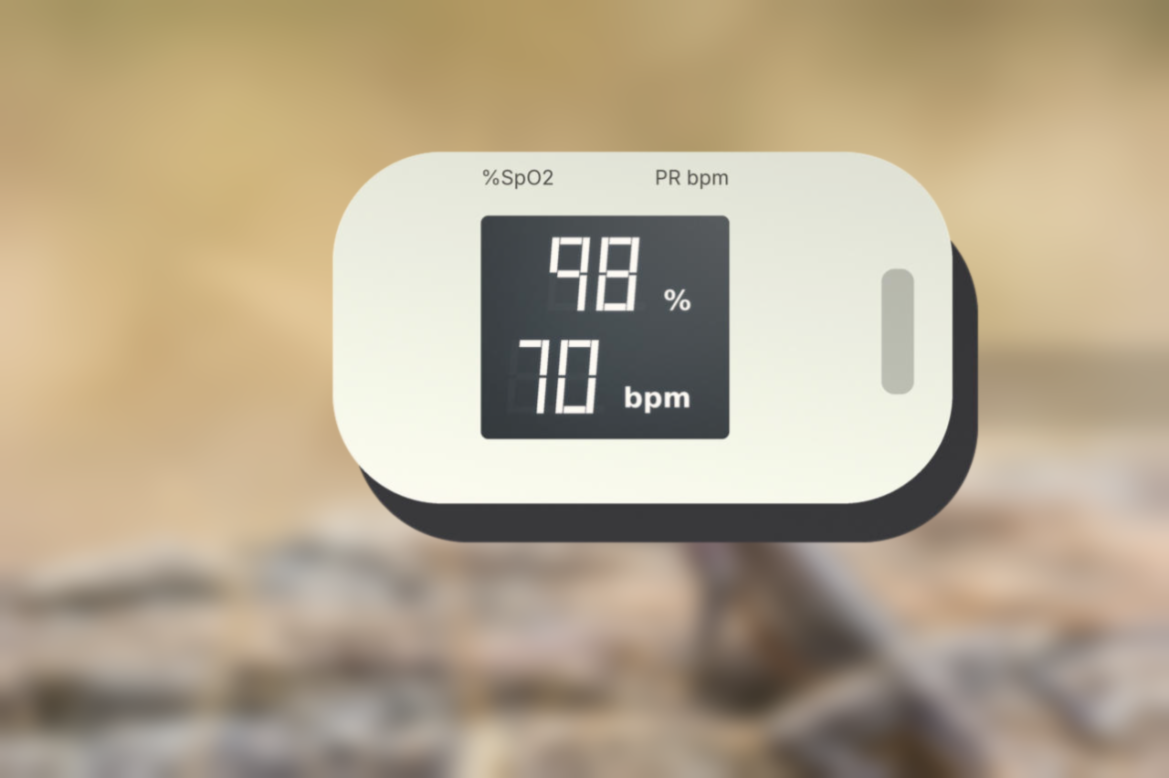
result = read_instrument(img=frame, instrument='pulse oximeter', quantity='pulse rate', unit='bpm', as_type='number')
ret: 70 bpm
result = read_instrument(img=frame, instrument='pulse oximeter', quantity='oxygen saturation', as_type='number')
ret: 98 %
